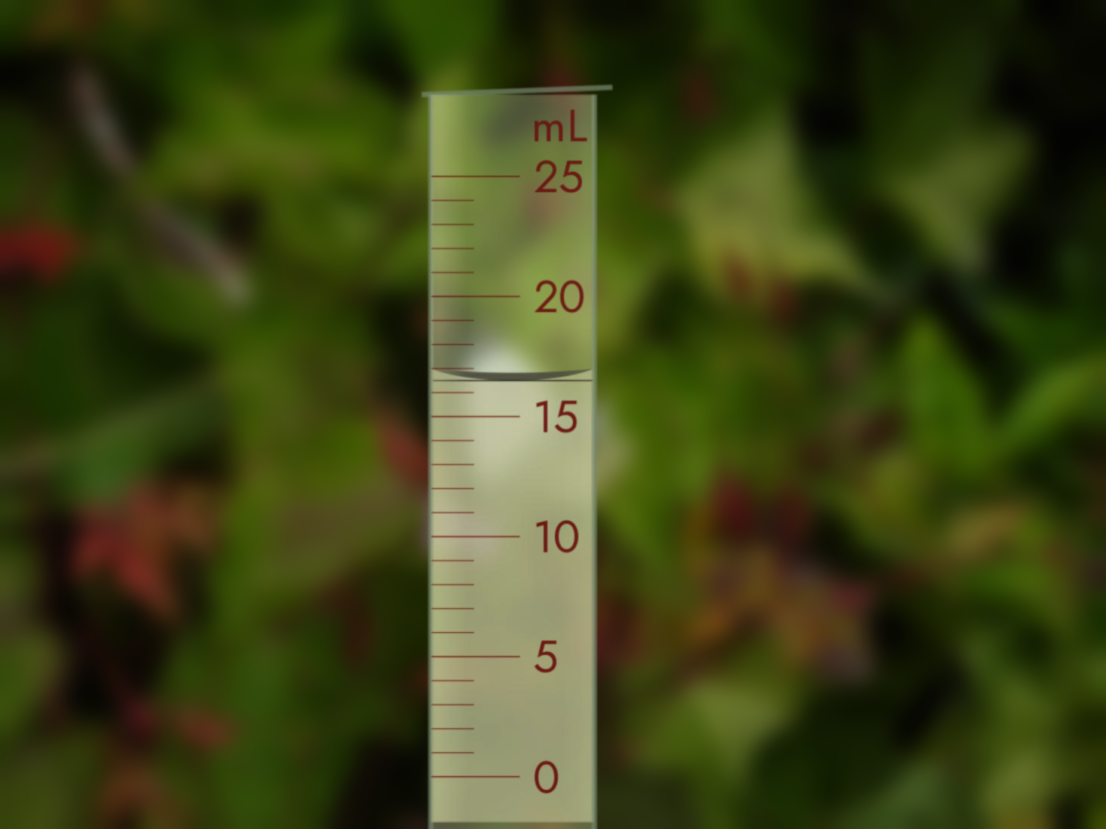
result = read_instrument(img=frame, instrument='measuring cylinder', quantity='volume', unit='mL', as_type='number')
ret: 16.5 mL
